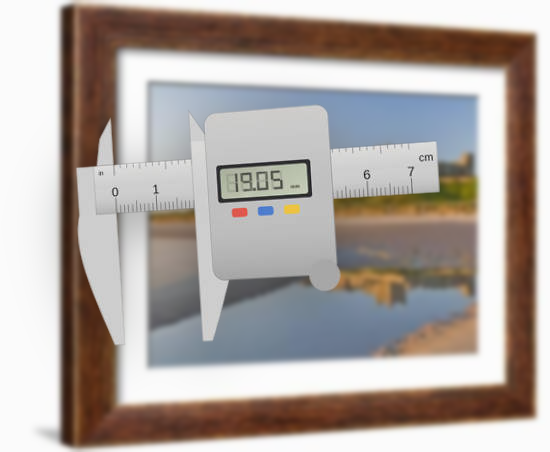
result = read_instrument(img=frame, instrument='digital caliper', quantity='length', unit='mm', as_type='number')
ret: 19.05 mm
